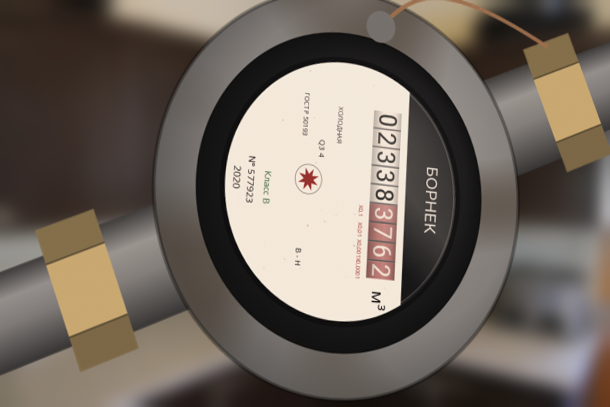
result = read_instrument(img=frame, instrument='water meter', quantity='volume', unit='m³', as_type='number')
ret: 2338.3762 m³
